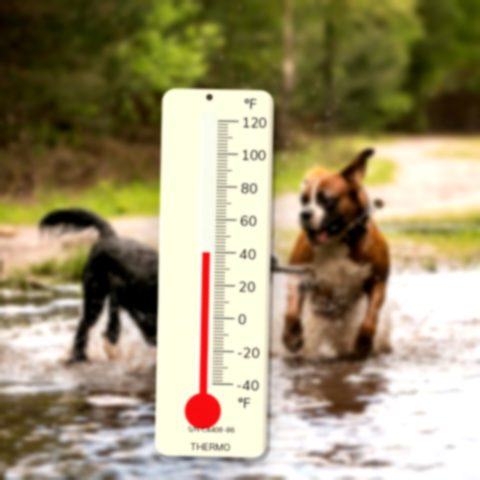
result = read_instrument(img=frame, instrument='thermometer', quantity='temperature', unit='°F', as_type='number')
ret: 40 °F
